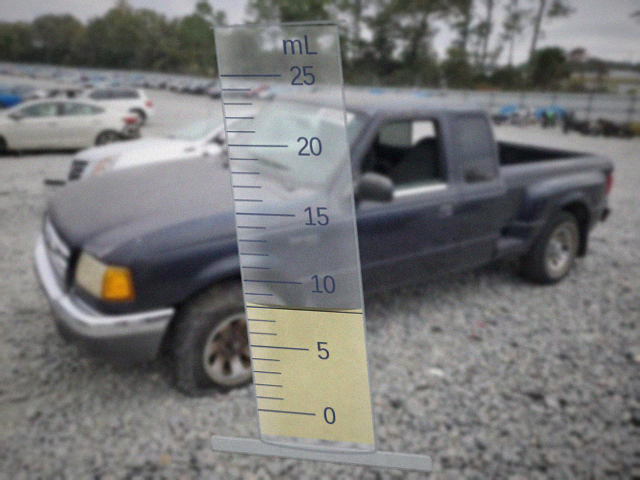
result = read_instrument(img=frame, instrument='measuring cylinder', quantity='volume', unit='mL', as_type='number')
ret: 8 mL
